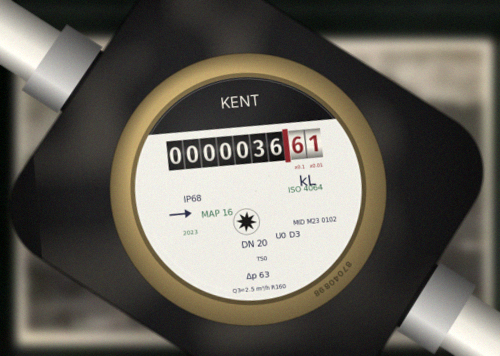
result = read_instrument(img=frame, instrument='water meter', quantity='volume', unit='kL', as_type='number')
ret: 36.61 kL
